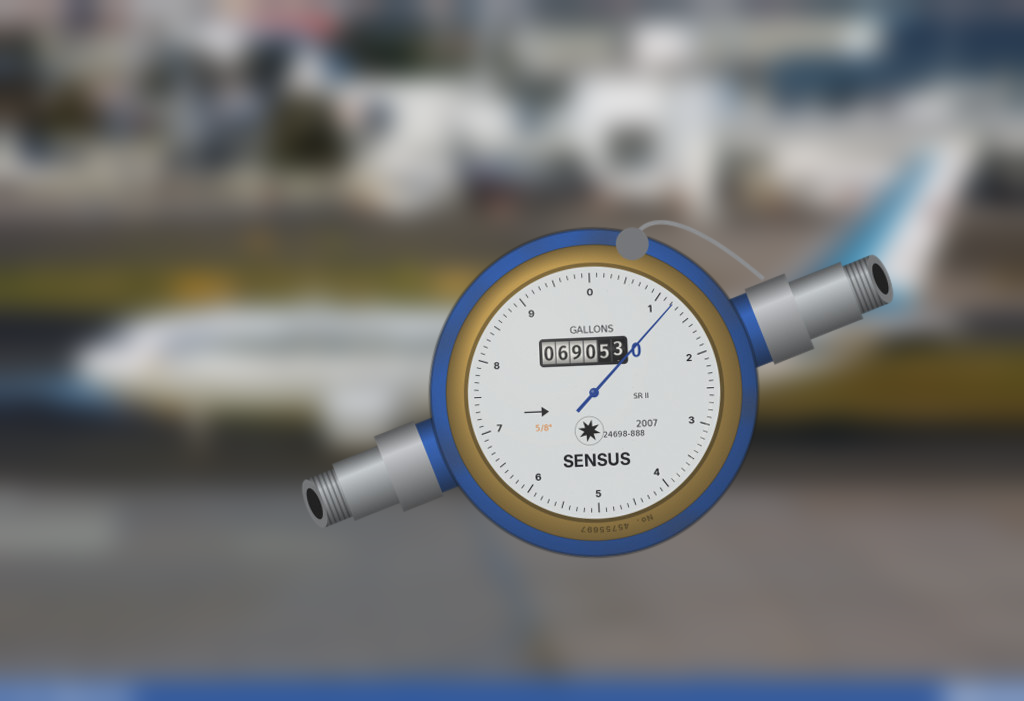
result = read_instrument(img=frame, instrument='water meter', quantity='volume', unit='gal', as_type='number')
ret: 690531.2 gal
